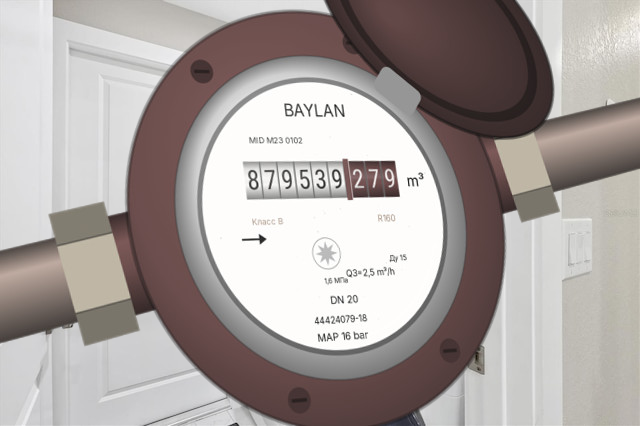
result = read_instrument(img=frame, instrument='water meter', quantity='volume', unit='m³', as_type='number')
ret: 879539.279 m³
